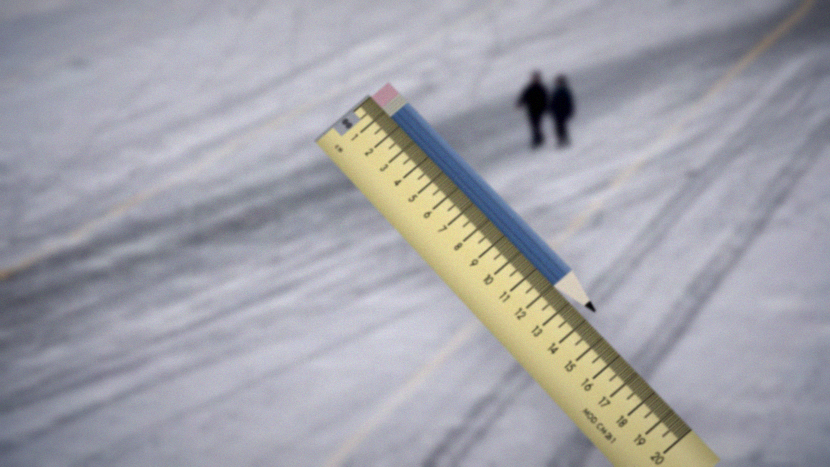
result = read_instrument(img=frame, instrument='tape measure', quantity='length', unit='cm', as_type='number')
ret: 14 cm
